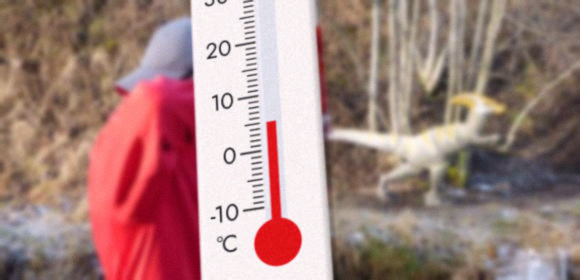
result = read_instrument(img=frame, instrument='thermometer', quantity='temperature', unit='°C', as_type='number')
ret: 5 °C
